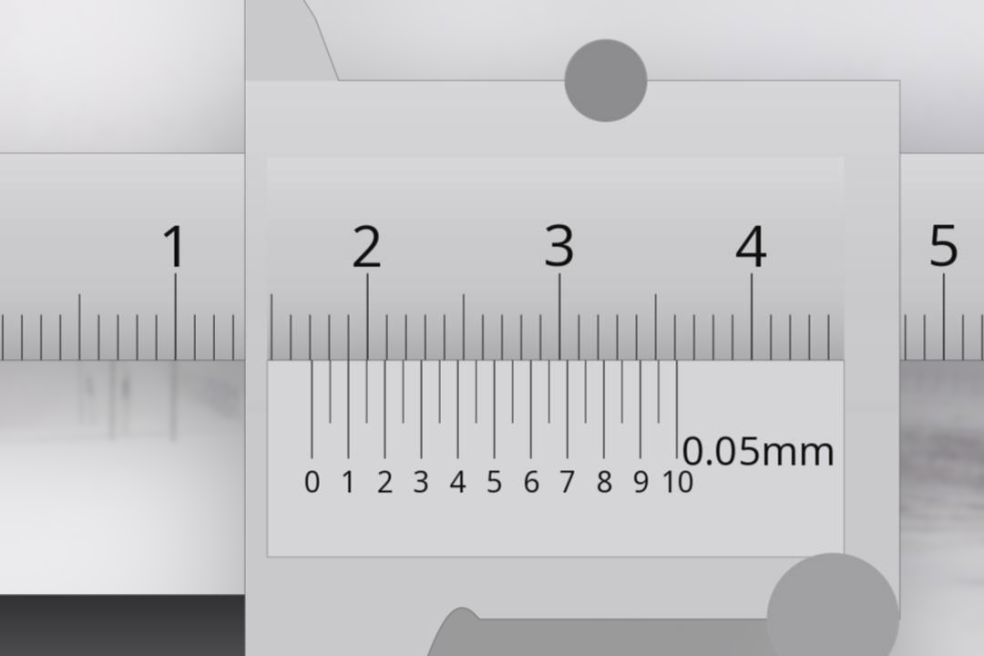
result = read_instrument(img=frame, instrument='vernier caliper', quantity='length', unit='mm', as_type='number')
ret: 17.1 mm
